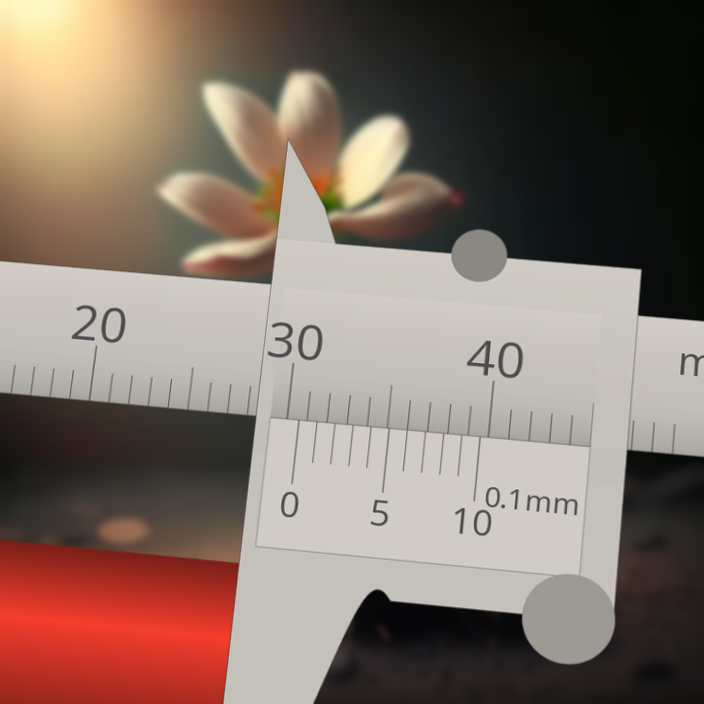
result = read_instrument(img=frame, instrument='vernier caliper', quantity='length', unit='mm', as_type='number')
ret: 30.6 mm
